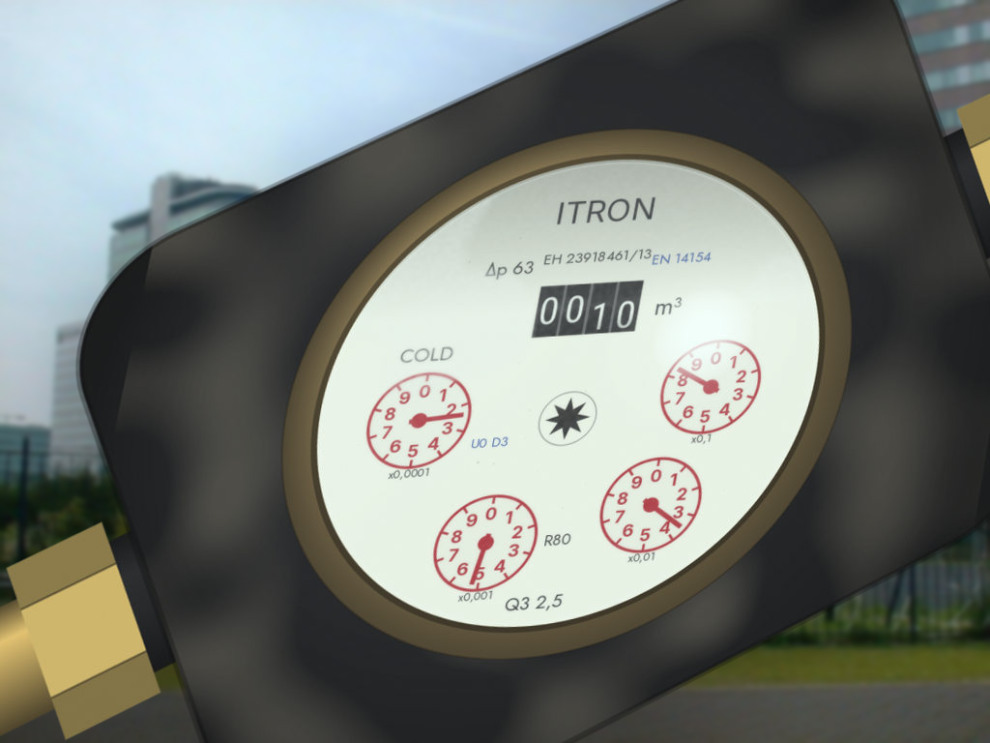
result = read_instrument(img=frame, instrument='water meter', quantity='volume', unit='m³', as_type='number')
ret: 9.8352 m³
